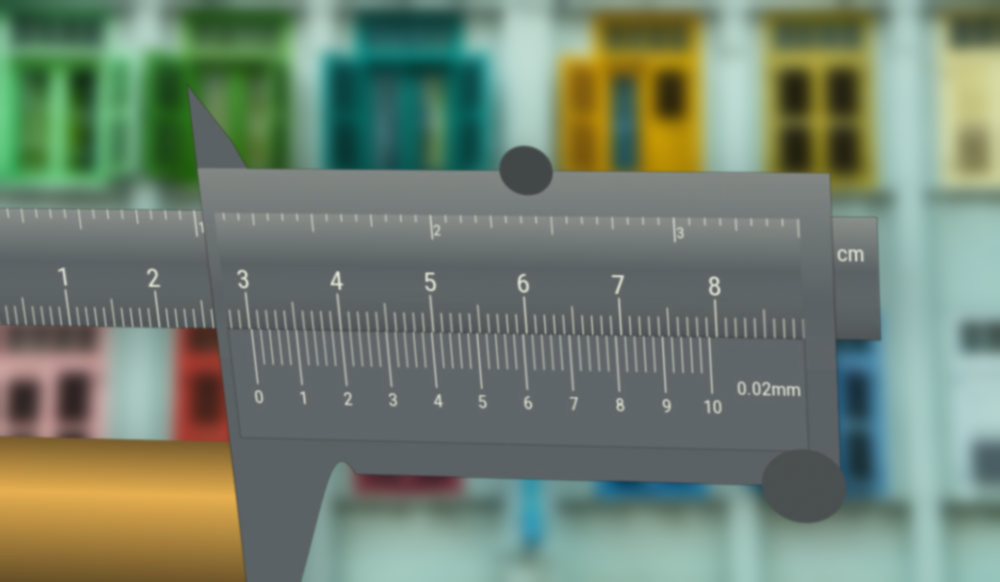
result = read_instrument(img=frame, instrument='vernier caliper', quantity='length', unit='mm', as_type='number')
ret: 30.2 mm
